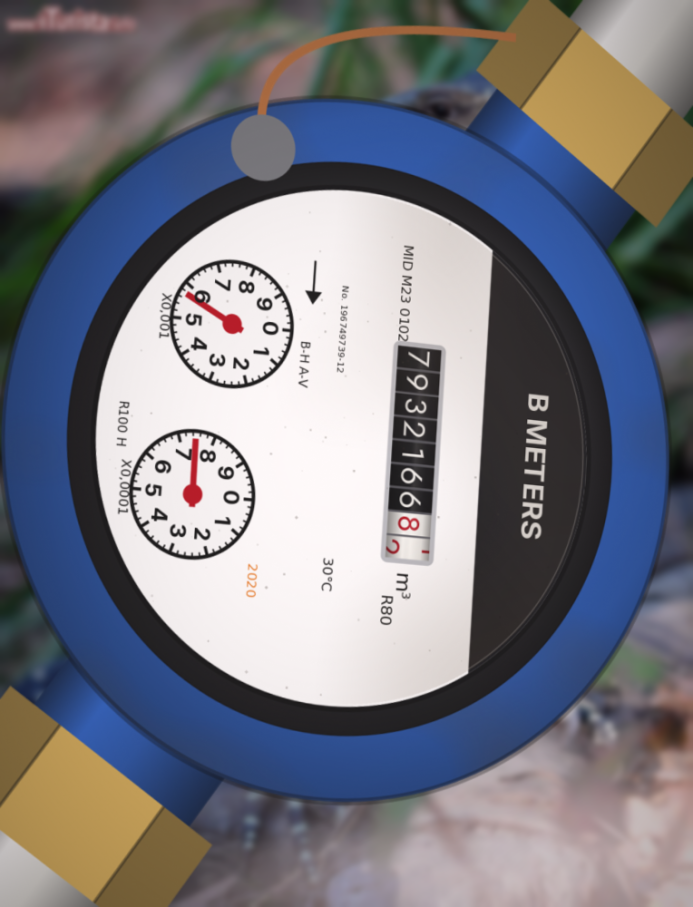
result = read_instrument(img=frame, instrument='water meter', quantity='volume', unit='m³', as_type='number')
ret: 7932166.8157 m³
